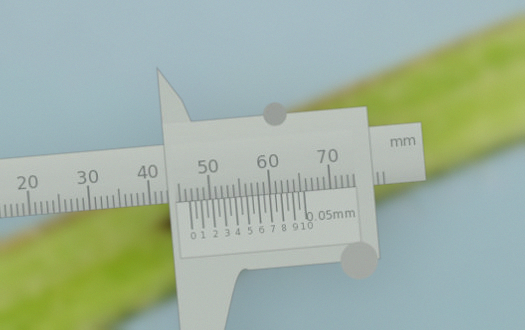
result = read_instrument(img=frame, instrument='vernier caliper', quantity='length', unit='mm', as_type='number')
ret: 46.6 mm
